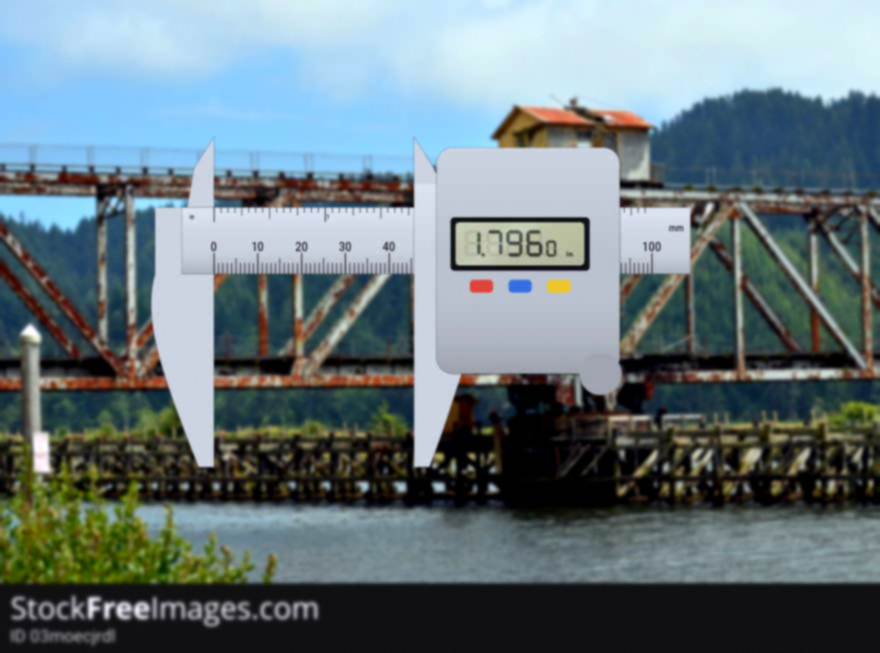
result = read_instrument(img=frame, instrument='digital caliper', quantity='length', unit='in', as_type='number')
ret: 1.7960 in
